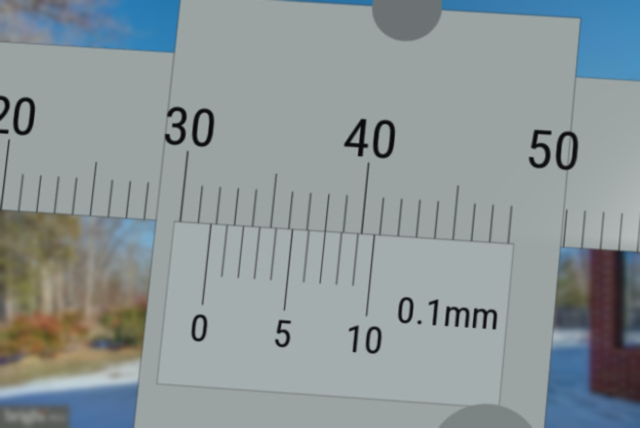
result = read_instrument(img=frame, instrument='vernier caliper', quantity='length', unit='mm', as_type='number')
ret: 31.7 mm
